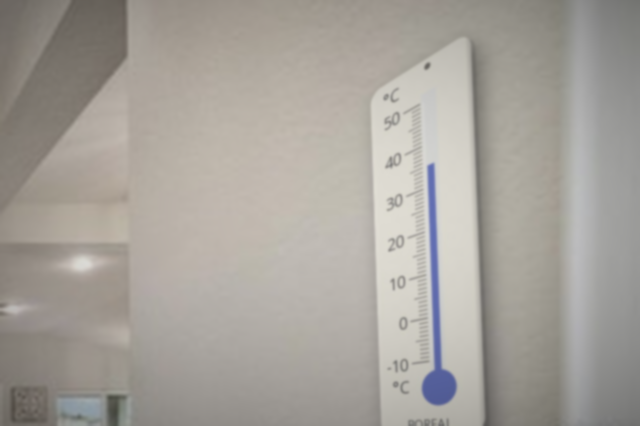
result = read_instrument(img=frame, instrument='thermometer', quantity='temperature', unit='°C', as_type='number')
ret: 35 °C
